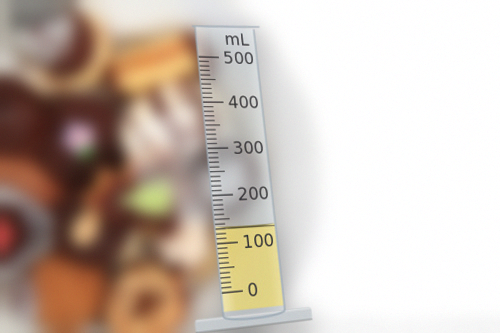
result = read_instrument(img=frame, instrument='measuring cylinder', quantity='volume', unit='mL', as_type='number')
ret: 130 mL
